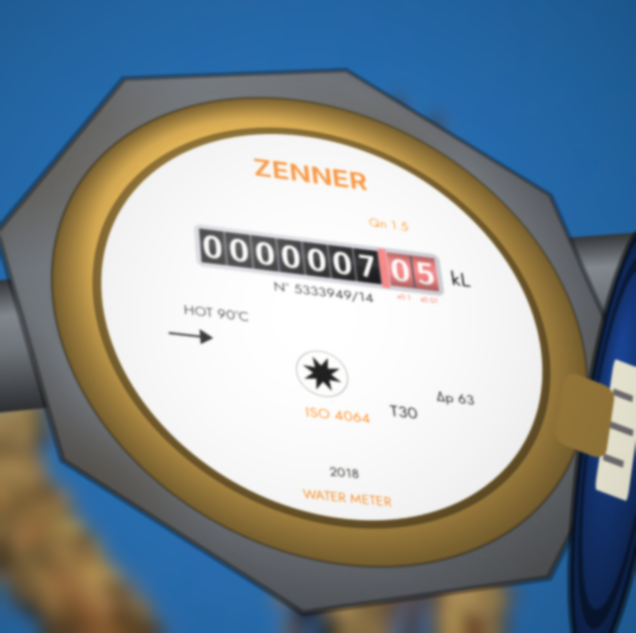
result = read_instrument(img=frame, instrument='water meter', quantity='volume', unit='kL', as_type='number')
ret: 7.05 kL
